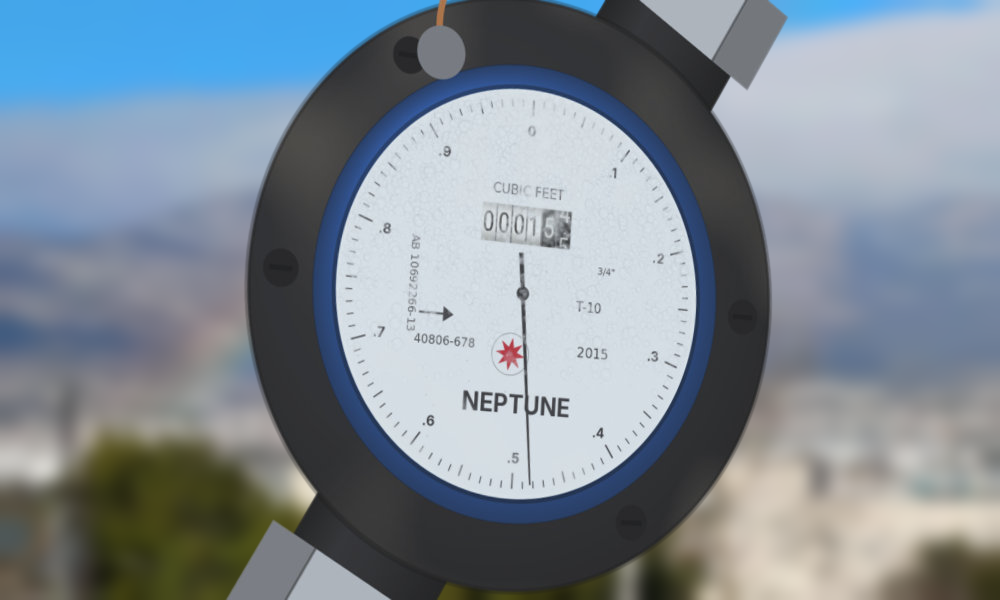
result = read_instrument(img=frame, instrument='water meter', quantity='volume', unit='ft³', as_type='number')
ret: 154.48 ft³
